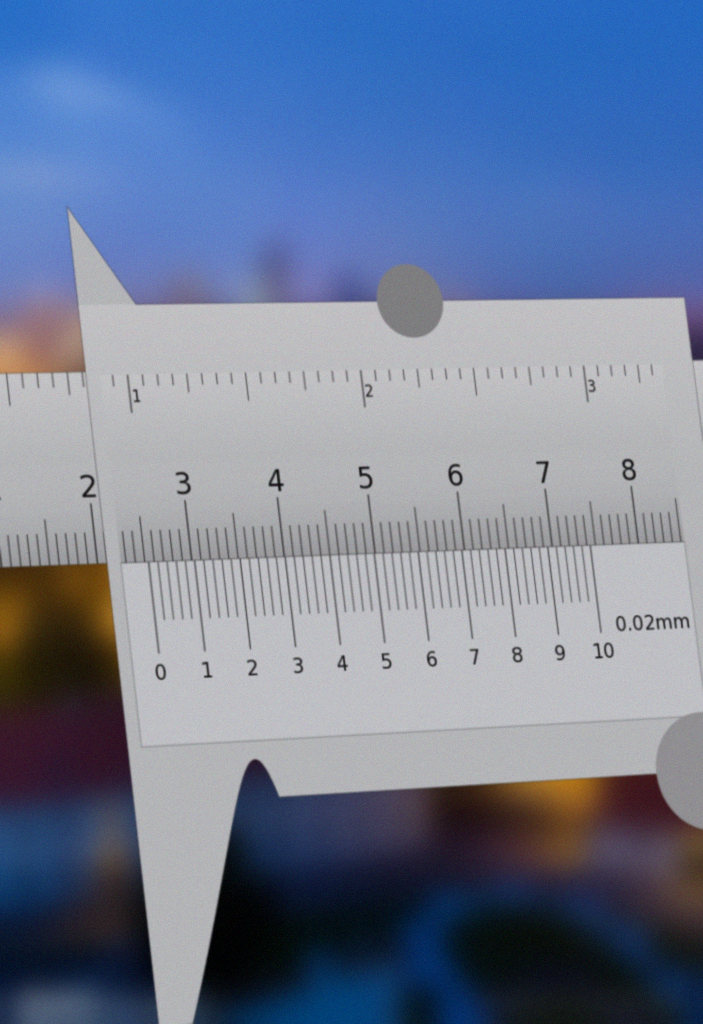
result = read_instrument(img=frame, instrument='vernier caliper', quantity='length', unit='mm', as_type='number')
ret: 25.4 mm
